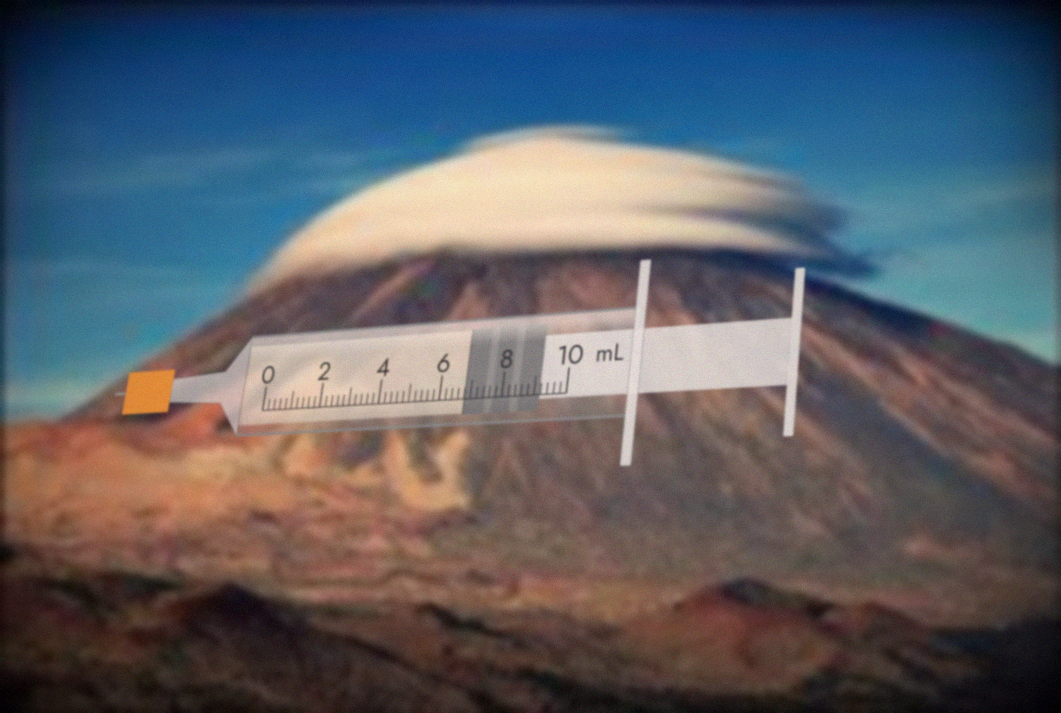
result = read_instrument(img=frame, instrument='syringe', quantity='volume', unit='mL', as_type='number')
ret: 6.8 mL
